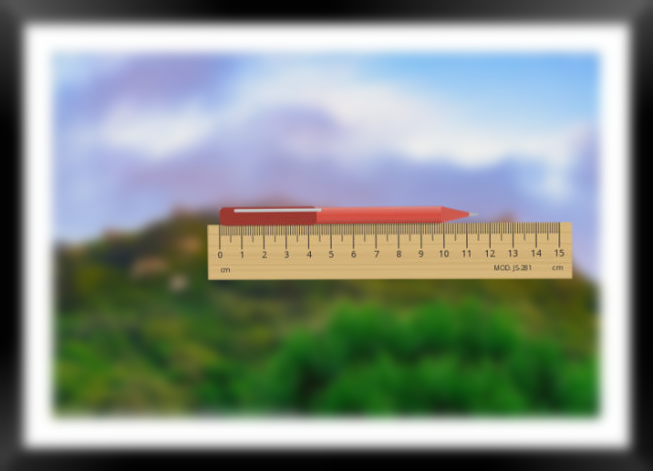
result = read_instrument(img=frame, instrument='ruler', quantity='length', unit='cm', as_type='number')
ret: 11.5 cm
